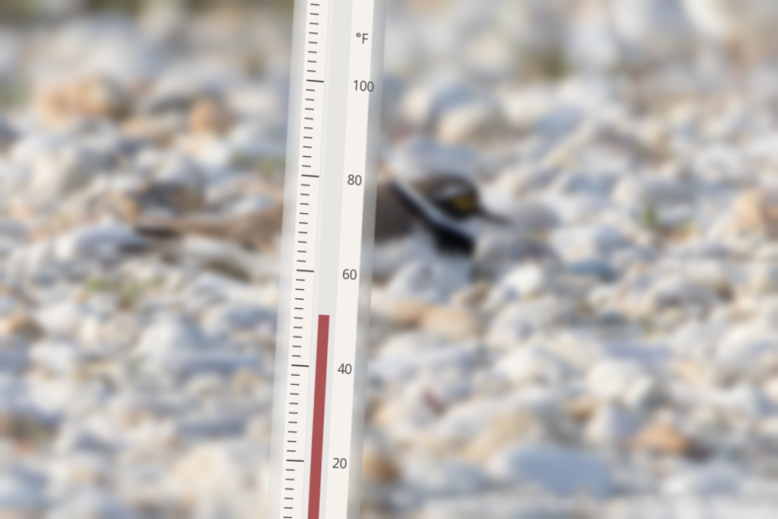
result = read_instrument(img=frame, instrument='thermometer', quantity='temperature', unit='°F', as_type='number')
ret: 51 °F
